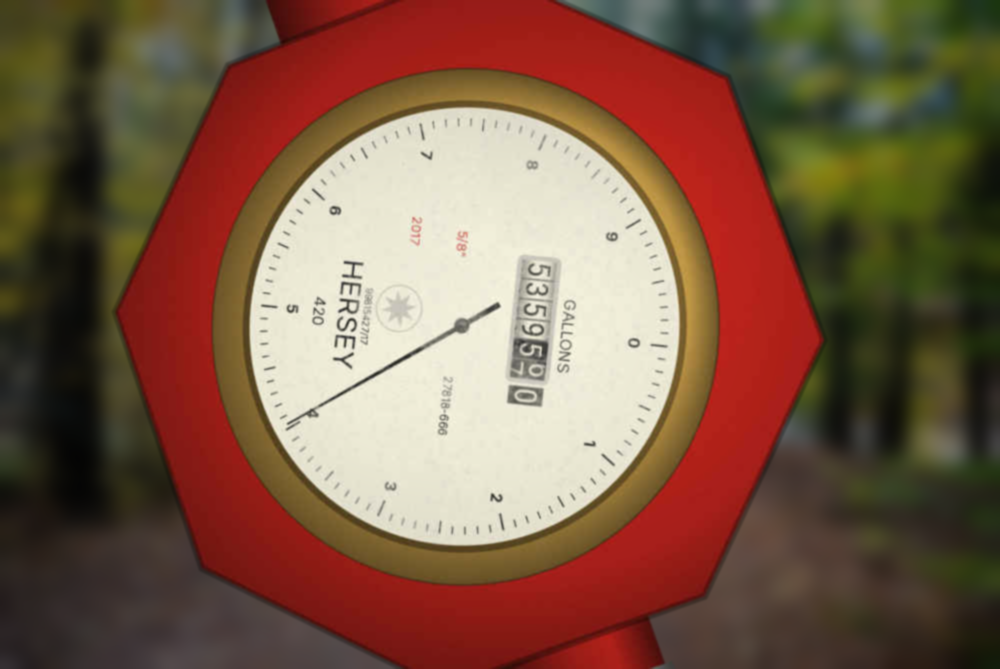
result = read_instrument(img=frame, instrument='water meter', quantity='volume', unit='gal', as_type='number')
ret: 5359564.0 gal
